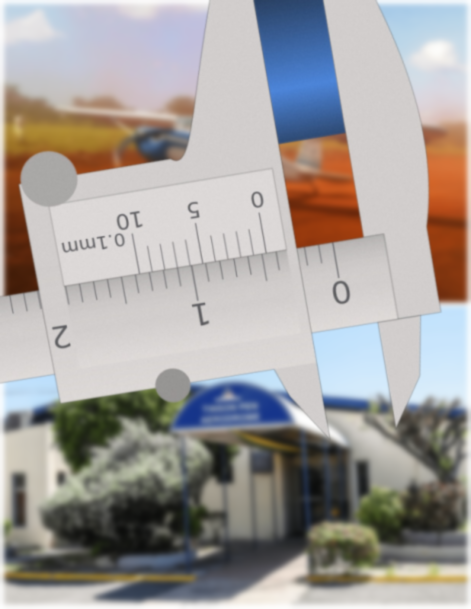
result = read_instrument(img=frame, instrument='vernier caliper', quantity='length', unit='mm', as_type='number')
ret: 4.7 mm
